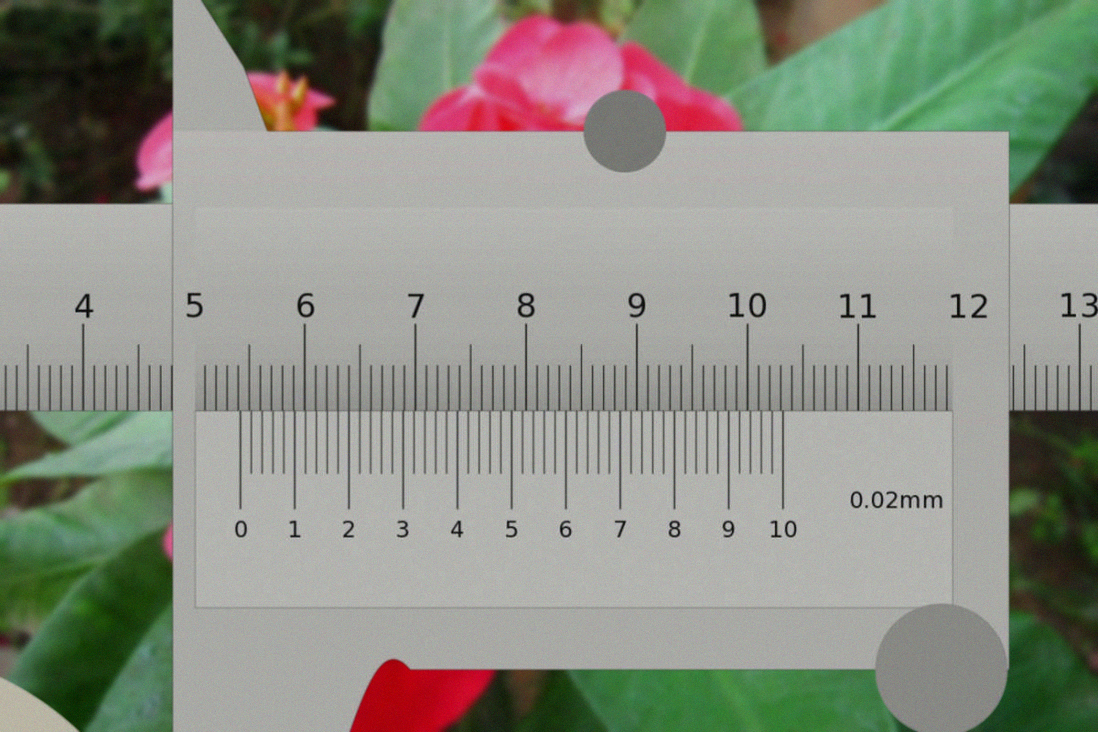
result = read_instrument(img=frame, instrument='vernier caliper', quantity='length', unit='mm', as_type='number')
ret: 54.2 mm
